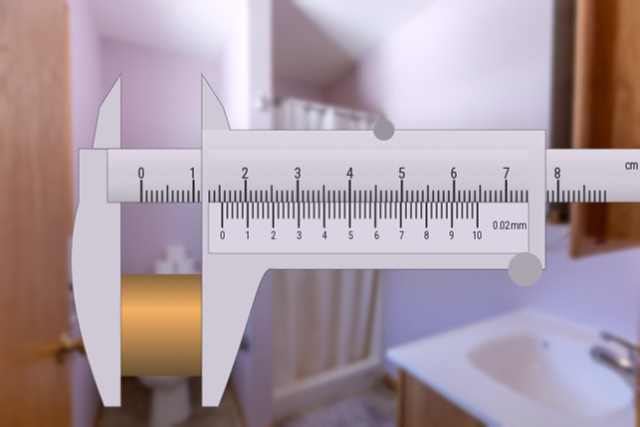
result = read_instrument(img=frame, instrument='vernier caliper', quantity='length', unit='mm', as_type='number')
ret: 15.5 mm
